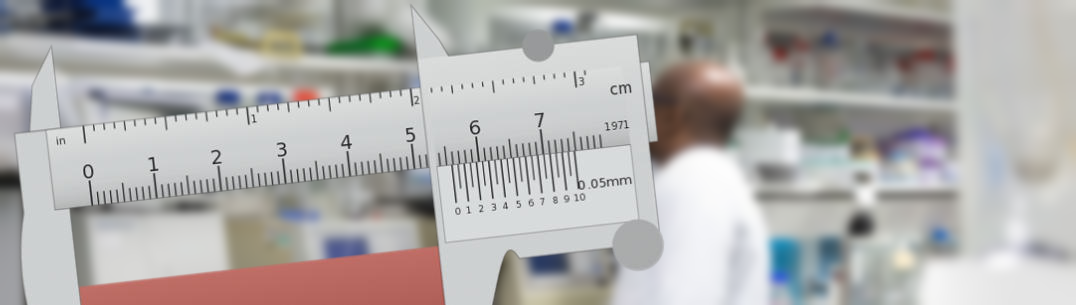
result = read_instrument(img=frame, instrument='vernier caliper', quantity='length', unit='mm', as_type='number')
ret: 55.8 mm
